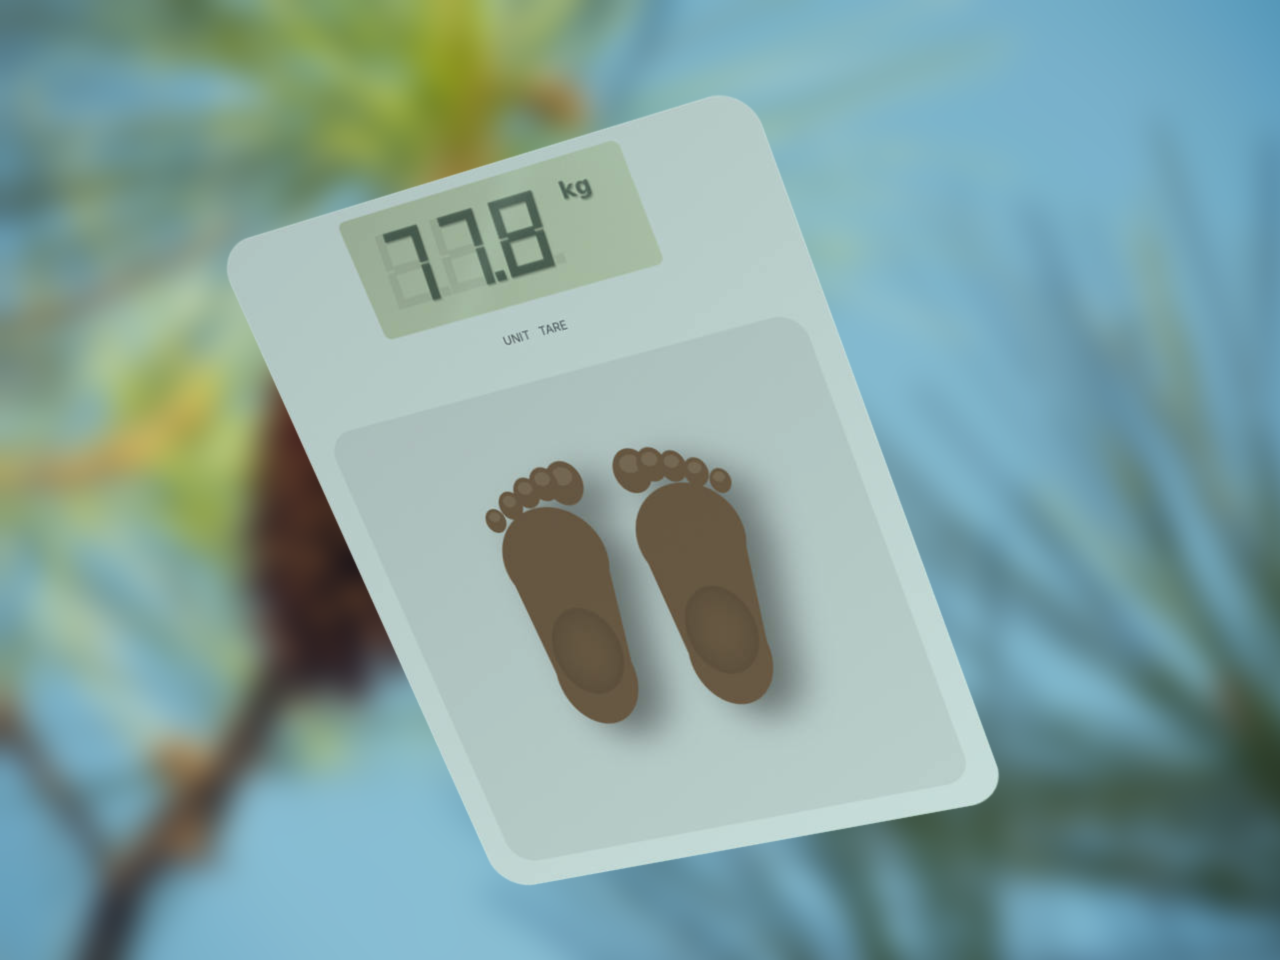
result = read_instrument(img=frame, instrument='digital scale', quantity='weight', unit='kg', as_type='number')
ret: 77.8 kg
